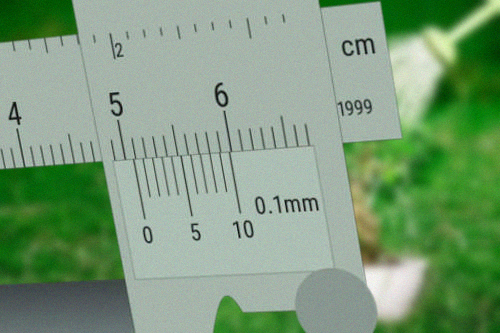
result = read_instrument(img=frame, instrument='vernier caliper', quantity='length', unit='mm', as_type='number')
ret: 50.8 mm
